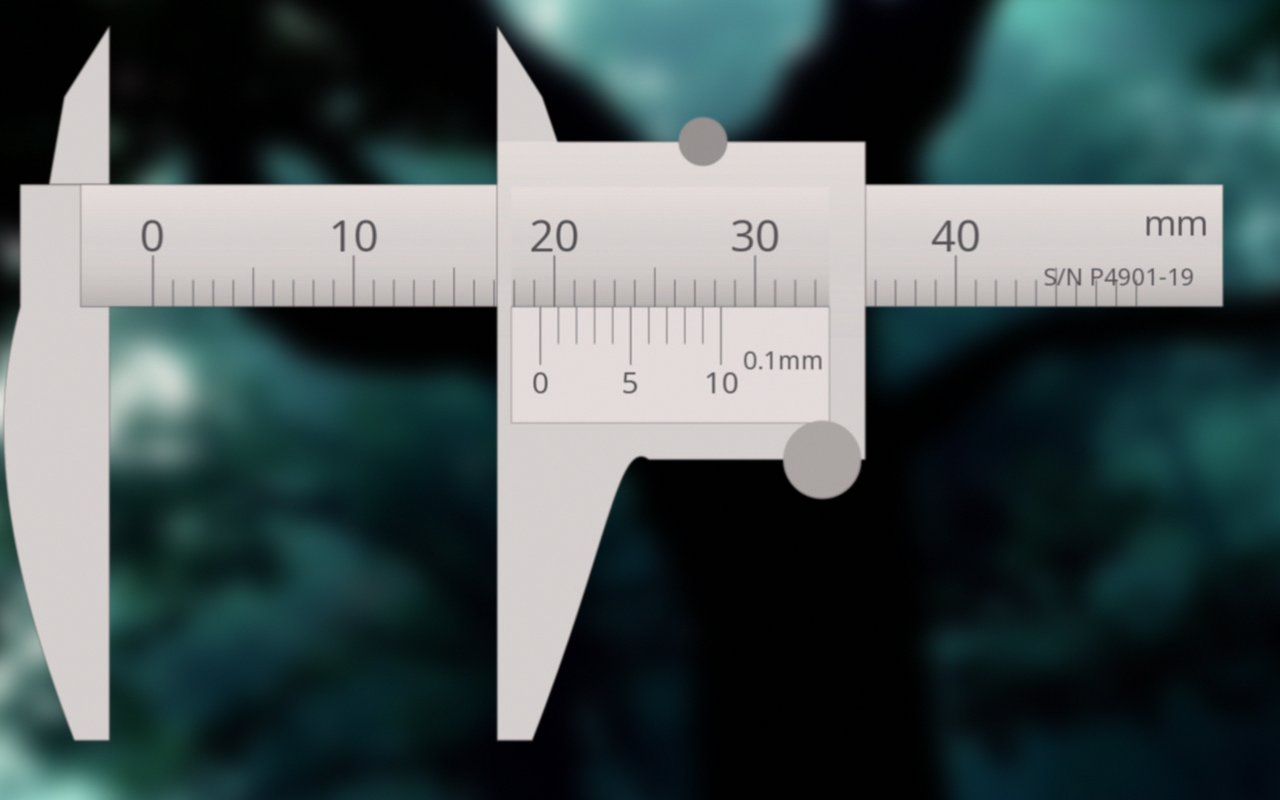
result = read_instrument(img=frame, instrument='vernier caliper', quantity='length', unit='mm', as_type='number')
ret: 19.3 mm
